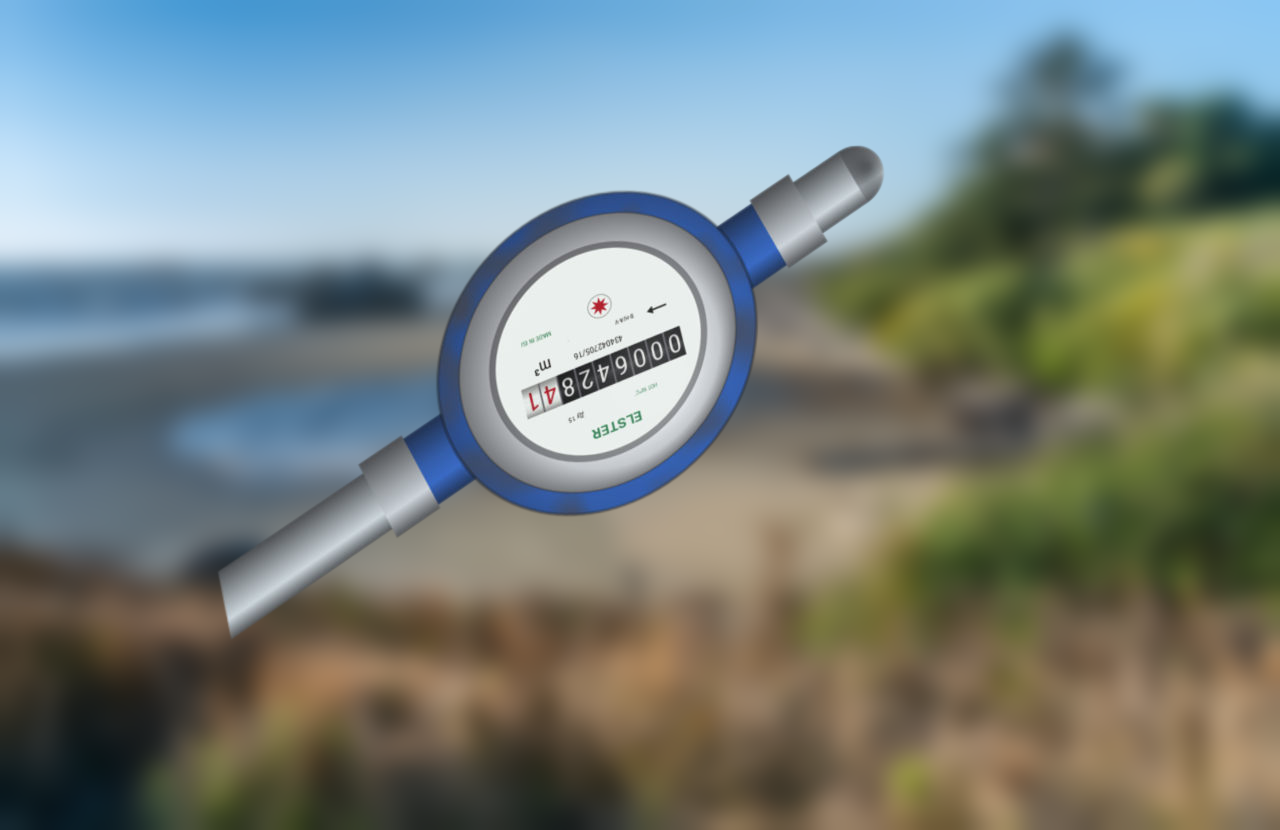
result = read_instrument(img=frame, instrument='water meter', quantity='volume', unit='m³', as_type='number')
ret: 6428.41 m³
